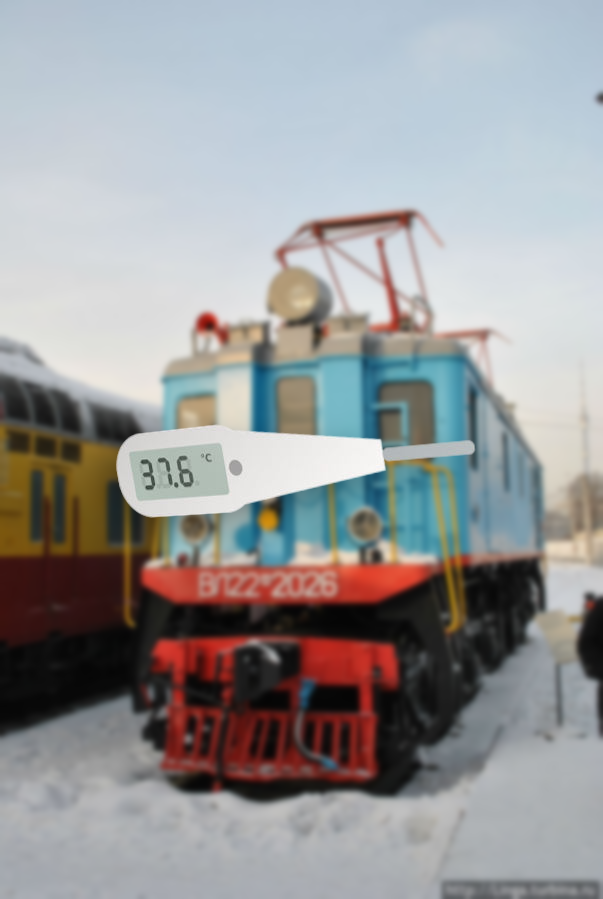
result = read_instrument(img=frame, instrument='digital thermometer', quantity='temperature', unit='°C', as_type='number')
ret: 37.6 °C
